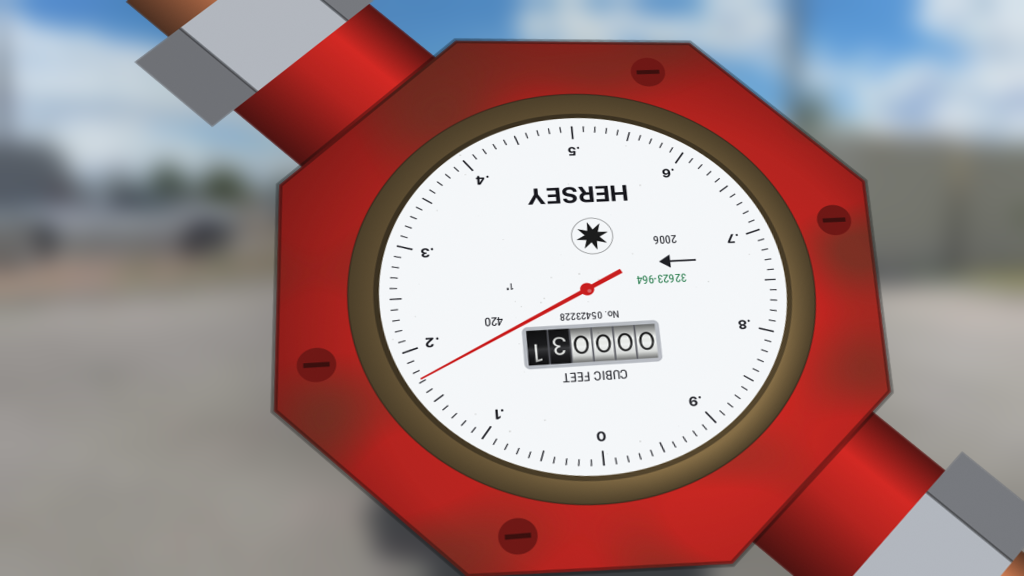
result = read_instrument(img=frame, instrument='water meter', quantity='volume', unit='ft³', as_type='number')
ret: 31.17 ft³
